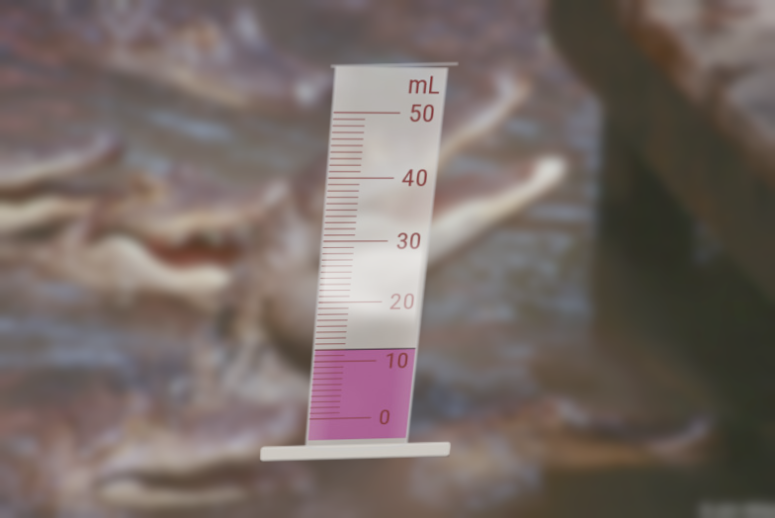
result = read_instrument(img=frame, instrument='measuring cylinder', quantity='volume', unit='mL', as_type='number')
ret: 12 mL
